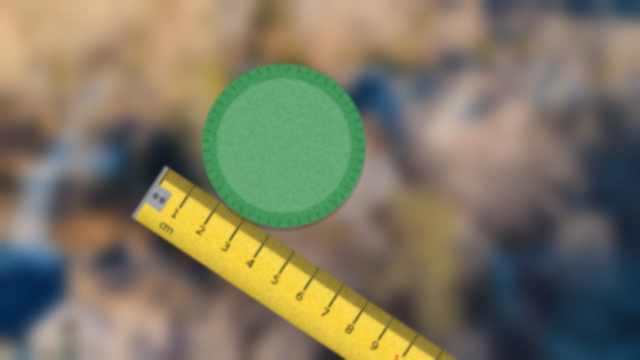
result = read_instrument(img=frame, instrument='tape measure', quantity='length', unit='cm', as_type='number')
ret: 5.5 cm
